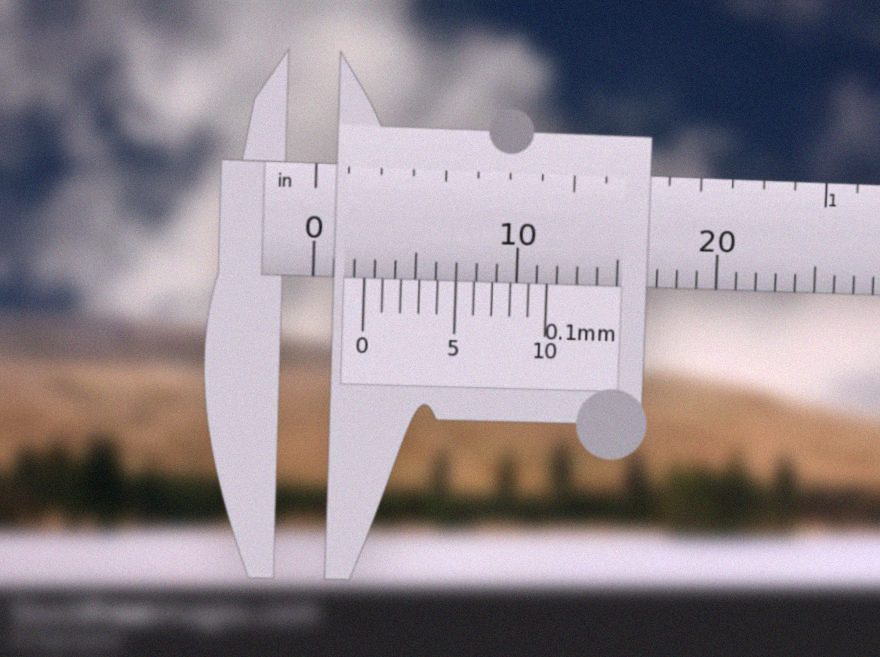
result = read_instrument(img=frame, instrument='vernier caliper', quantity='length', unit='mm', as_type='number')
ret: 2.5 mm
